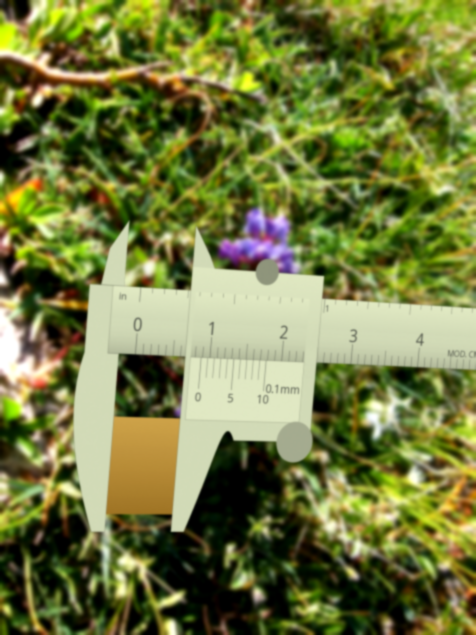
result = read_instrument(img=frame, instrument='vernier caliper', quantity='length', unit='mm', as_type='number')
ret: 8.8 mm
